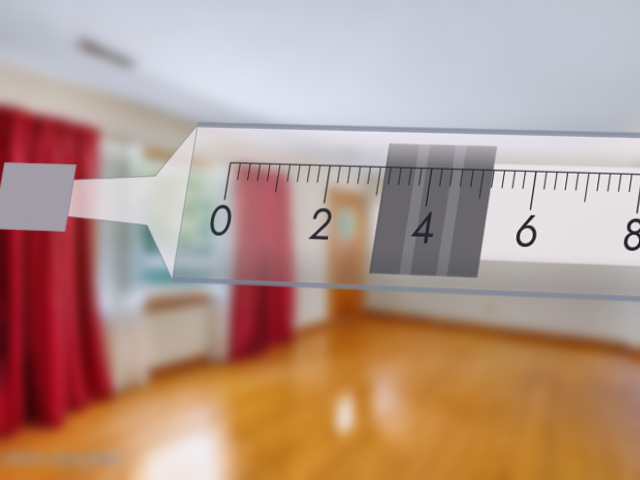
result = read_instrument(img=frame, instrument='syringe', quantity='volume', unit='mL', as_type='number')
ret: 3.1 mL
